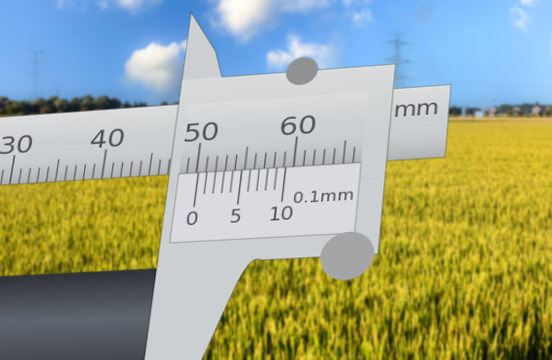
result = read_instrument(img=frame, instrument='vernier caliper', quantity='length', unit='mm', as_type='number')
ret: 50.2 mm
